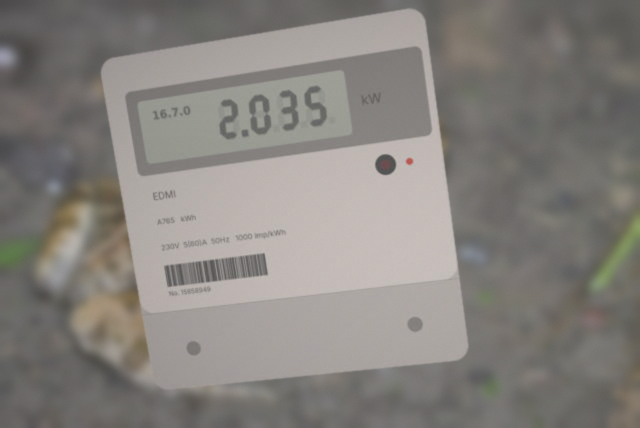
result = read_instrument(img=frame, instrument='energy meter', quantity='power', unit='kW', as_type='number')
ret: 2.035 kW
